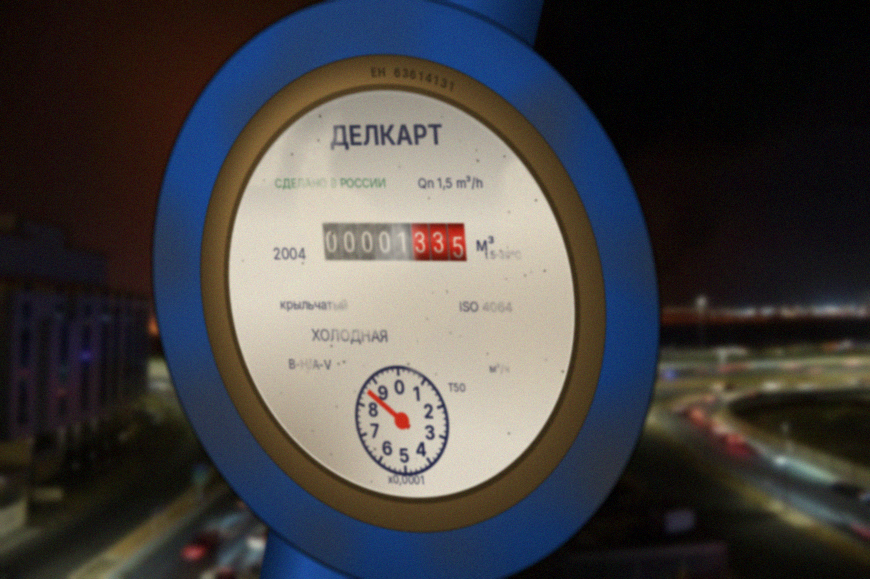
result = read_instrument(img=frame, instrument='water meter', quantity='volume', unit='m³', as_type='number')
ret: 1.3348 m³
